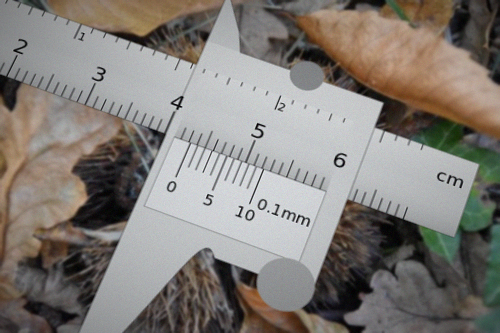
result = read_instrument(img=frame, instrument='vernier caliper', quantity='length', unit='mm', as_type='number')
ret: 43.2 mm
